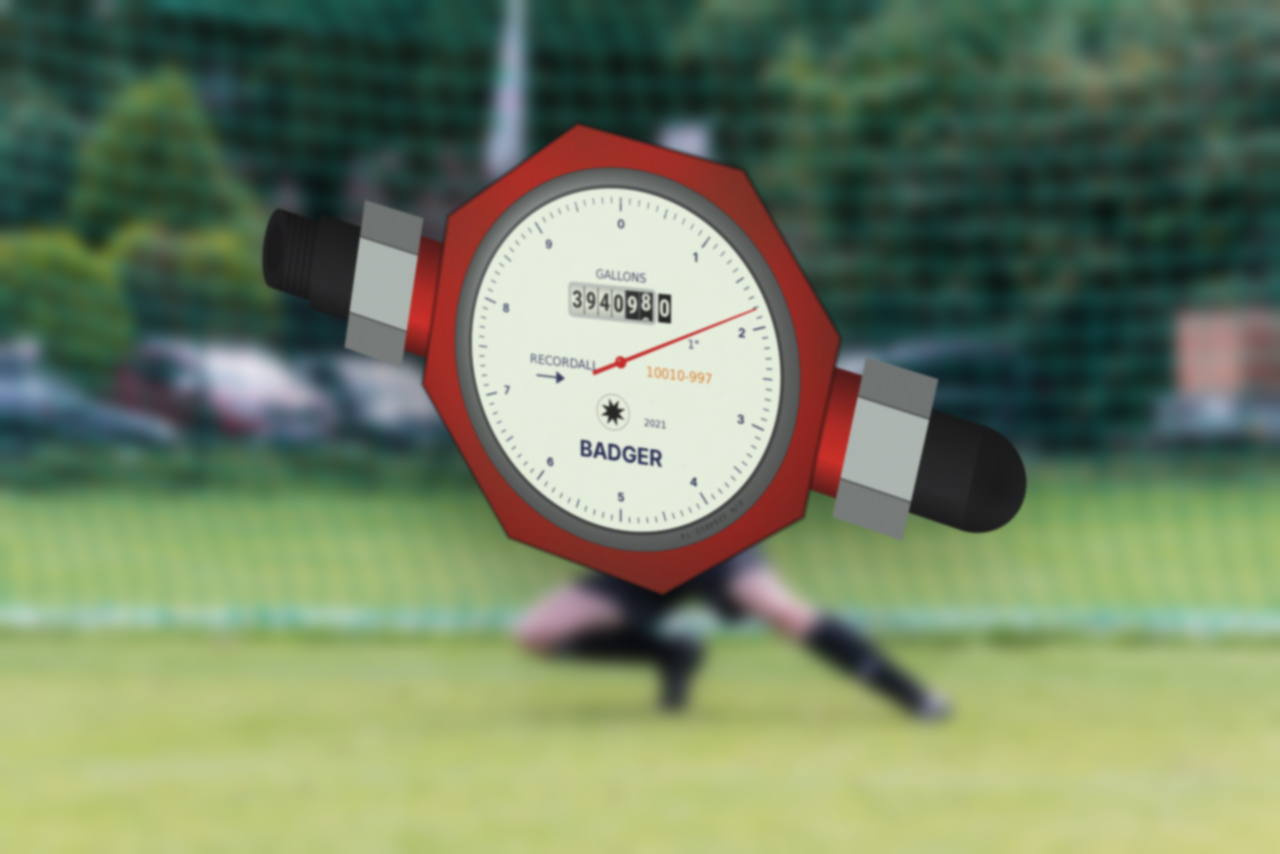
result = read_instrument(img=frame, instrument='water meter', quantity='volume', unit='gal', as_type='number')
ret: 3940981.8 gal
